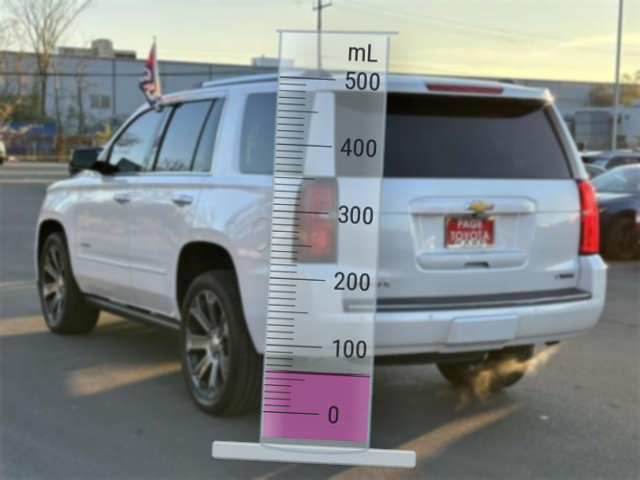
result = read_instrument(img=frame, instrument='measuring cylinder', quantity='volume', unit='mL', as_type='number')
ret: 60 mL
